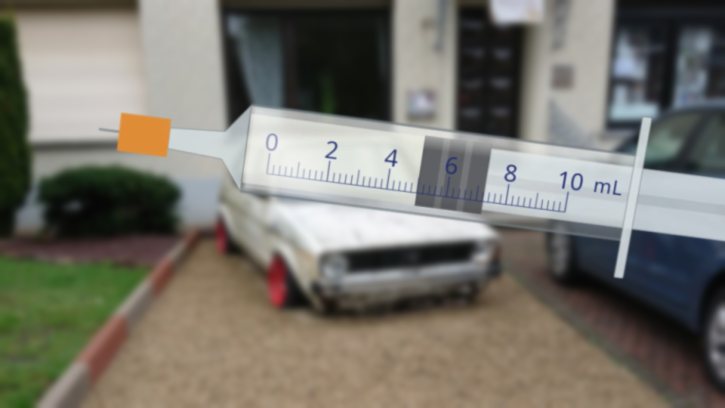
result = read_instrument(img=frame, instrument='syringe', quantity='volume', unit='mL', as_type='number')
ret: 5 mL
